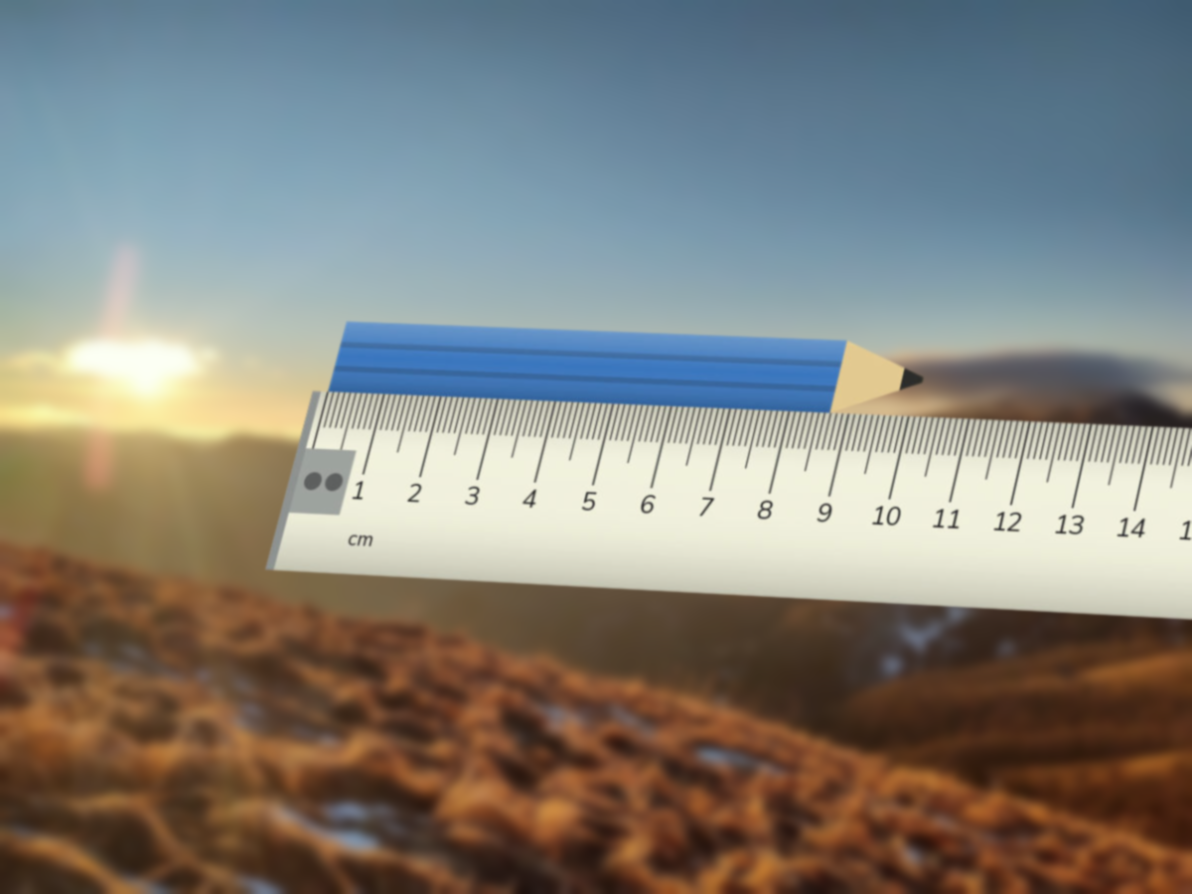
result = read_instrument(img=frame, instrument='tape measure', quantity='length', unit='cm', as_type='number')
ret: 10.1 cm
